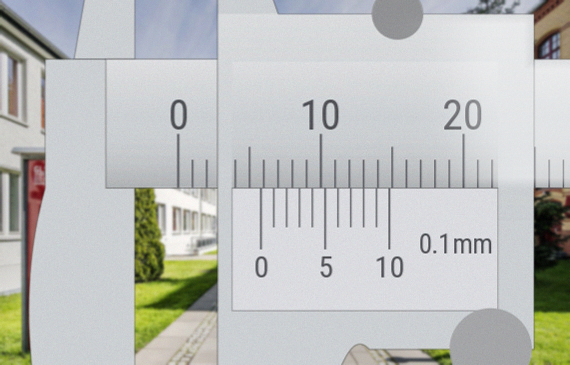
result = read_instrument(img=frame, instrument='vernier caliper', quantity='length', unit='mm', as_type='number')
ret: 5.8 mm
